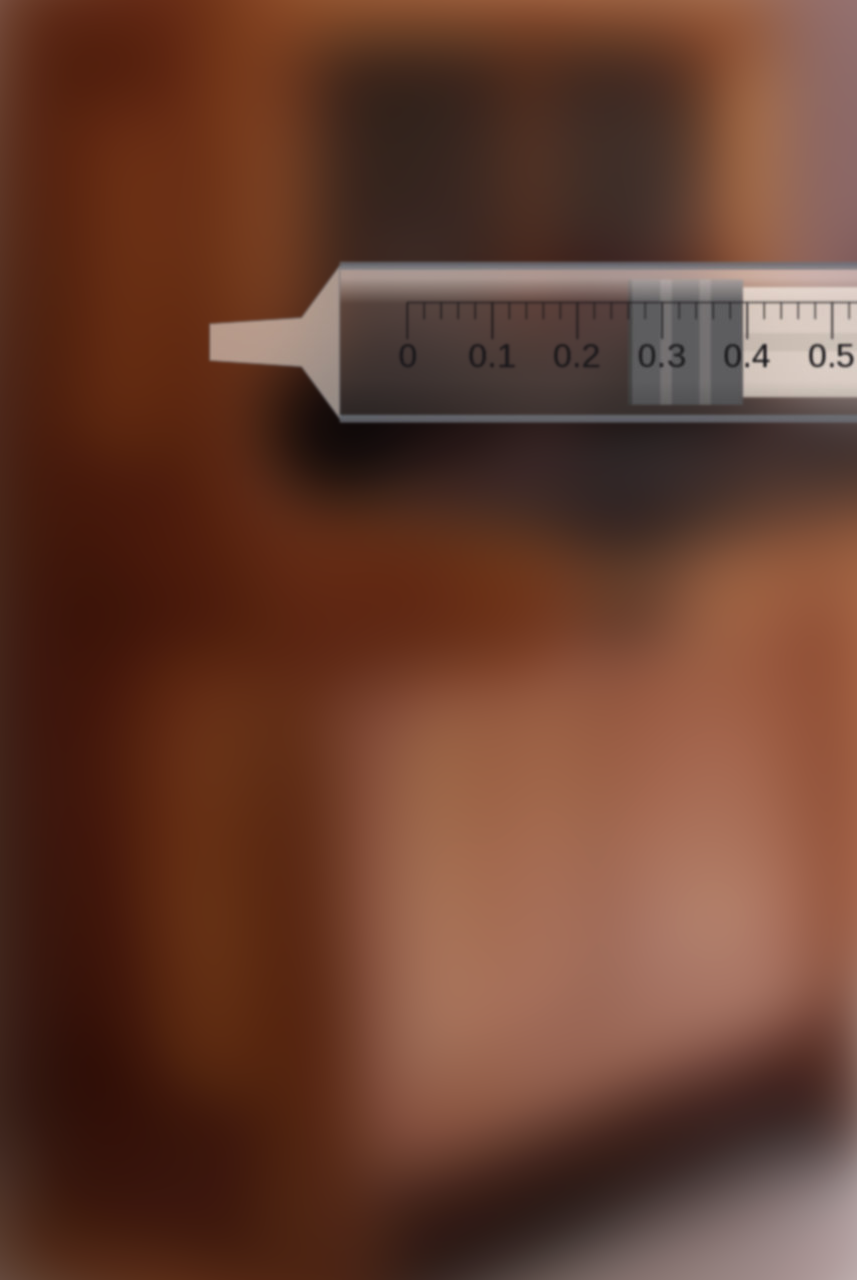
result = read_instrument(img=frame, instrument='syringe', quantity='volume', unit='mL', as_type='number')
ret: 0.26 mL
